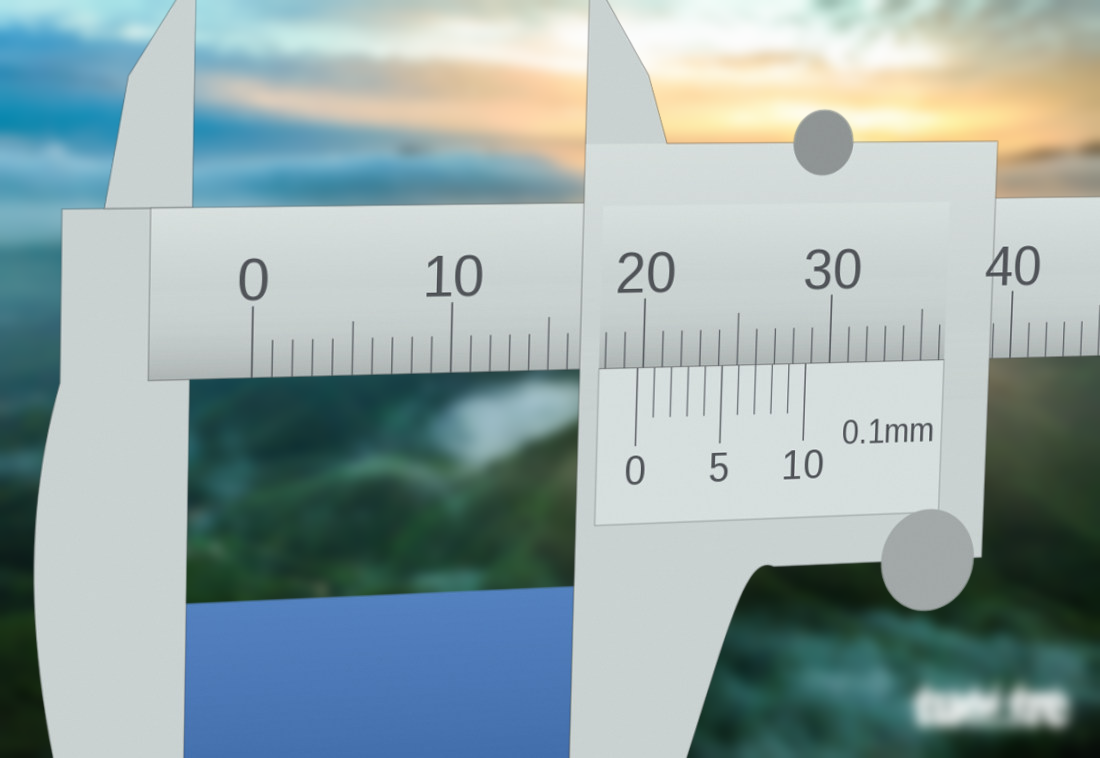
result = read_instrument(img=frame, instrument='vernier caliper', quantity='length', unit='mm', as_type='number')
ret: 19.7 mm
